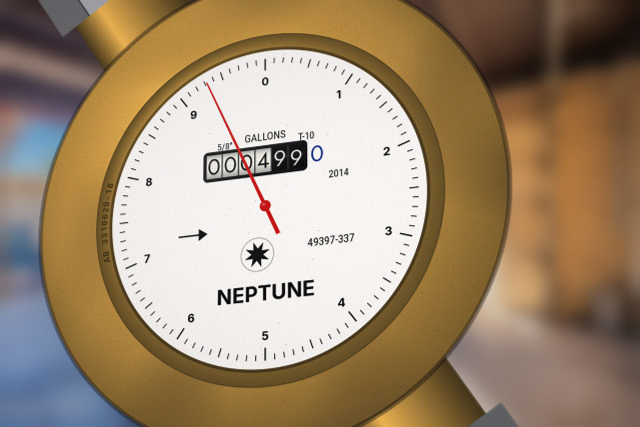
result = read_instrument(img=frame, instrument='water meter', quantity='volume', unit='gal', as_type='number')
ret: 4989.3 gal
